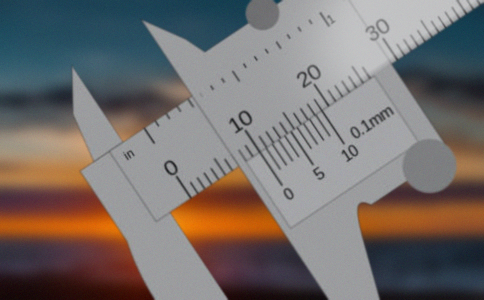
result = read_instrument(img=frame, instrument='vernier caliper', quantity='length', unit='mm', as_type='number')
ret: 10.0 mm
